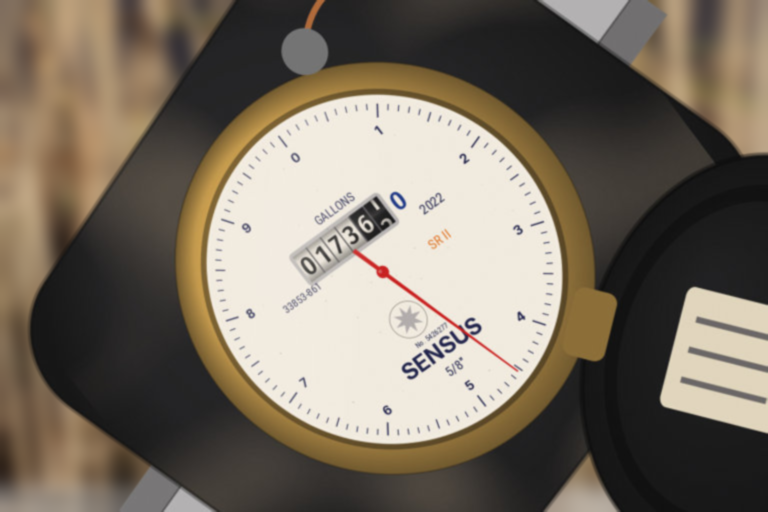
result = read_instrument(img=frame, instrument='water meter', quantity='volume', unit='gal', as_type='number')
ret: 173614.5 gal
